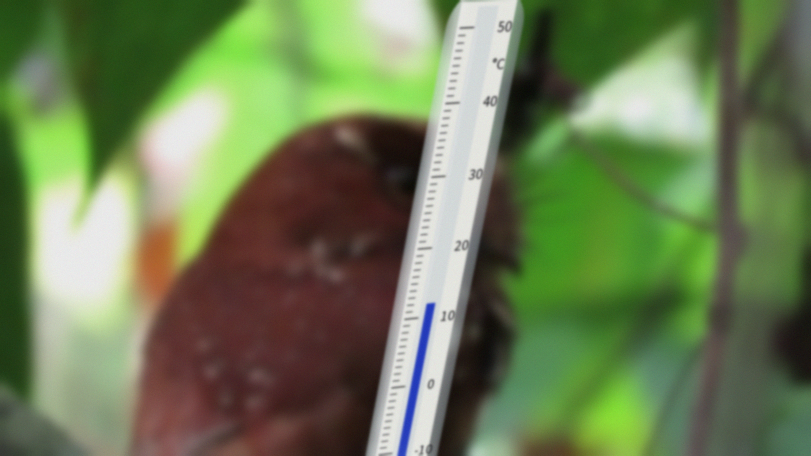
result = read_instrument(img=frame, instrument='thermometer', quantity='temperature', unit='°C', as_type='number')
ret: 12 °C
